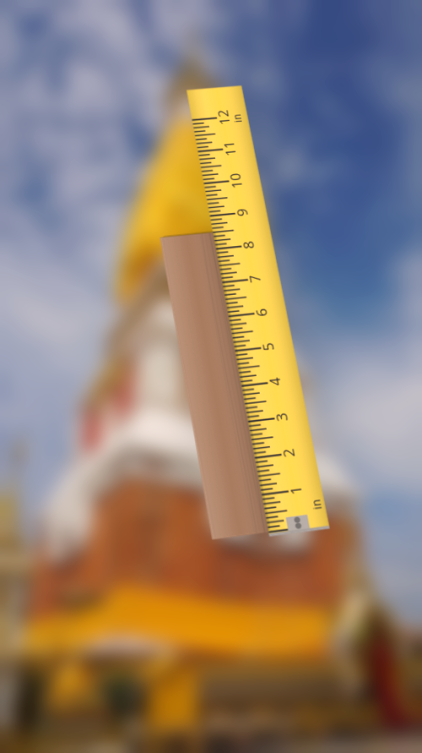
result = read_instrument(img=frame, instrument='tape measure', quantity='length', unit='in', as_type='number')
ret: 8.5 in
